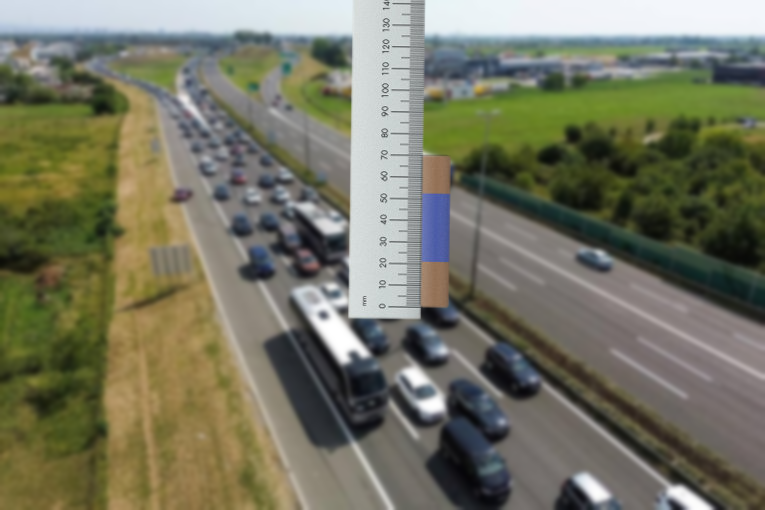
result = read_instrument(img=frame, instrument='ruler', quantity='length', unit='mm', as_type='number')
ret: 70 mm
